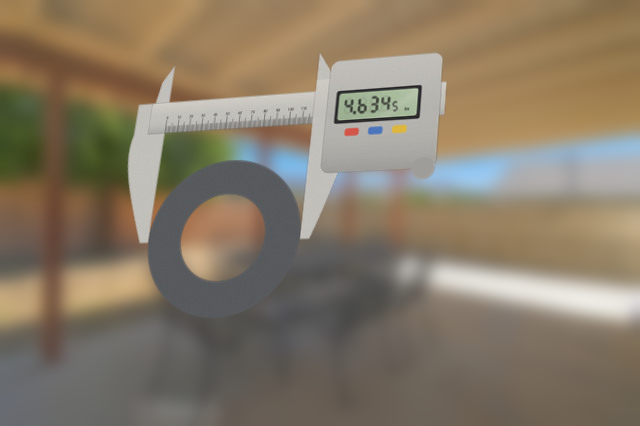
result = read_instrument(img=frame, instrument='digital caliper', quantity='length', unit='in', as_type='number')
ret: 4.6345 in
